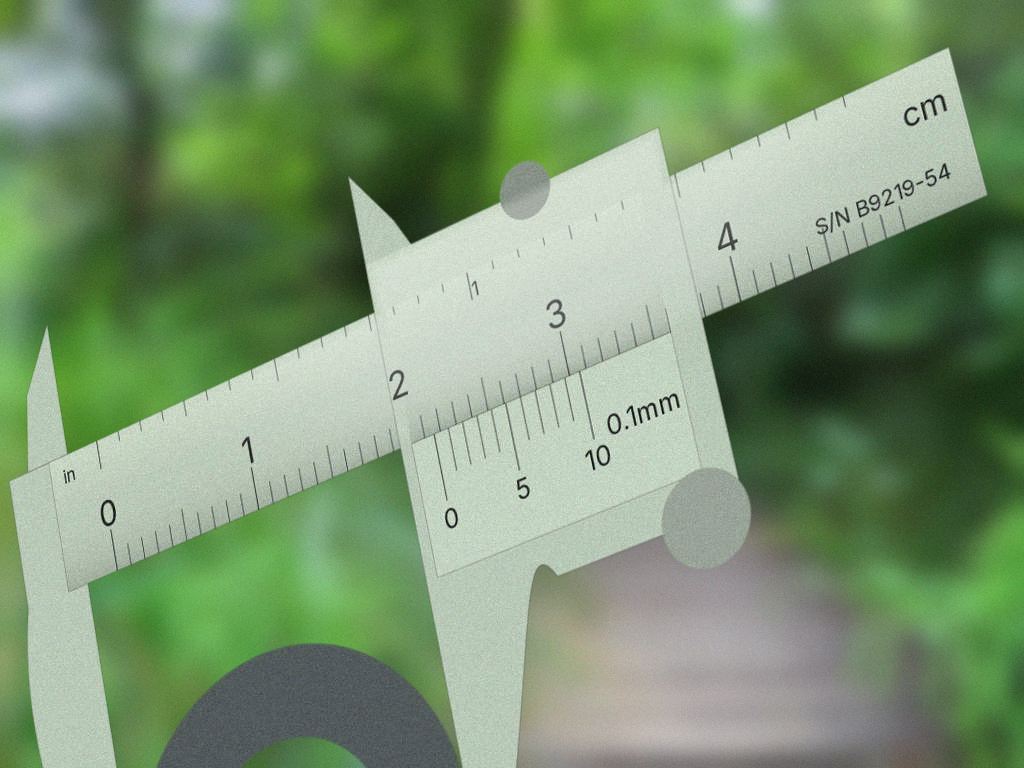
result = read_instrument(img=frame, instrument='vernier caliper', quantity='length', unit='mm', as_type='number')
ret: 21.6 mm
